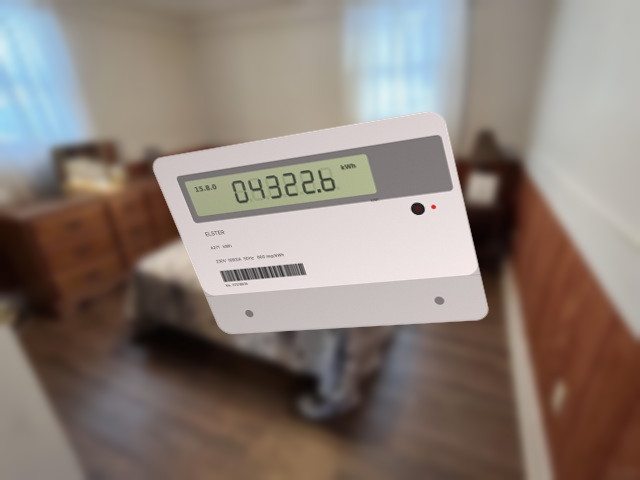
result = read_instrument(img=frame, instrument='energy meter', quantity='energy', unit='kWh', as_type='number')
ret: 4322.6 kWh
